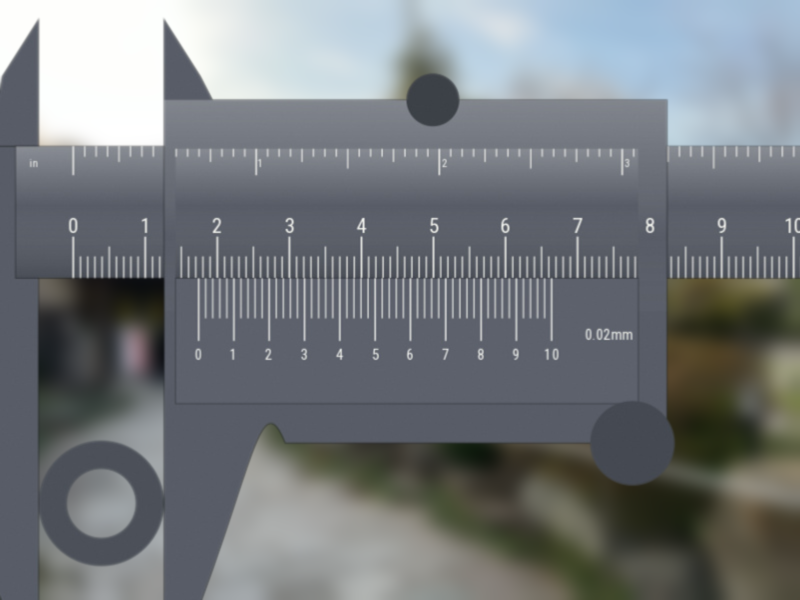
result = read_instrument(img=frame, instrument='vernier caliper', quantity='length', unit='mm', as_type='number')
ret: 17.4 mm
